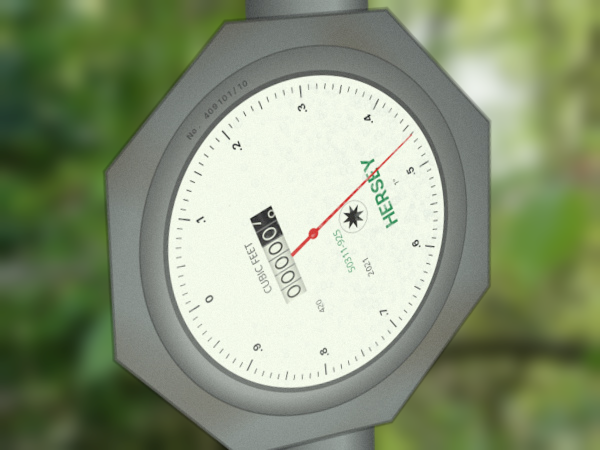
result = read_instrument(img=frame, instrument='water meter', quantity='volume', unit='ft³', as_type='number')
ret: 7.46 ft³
